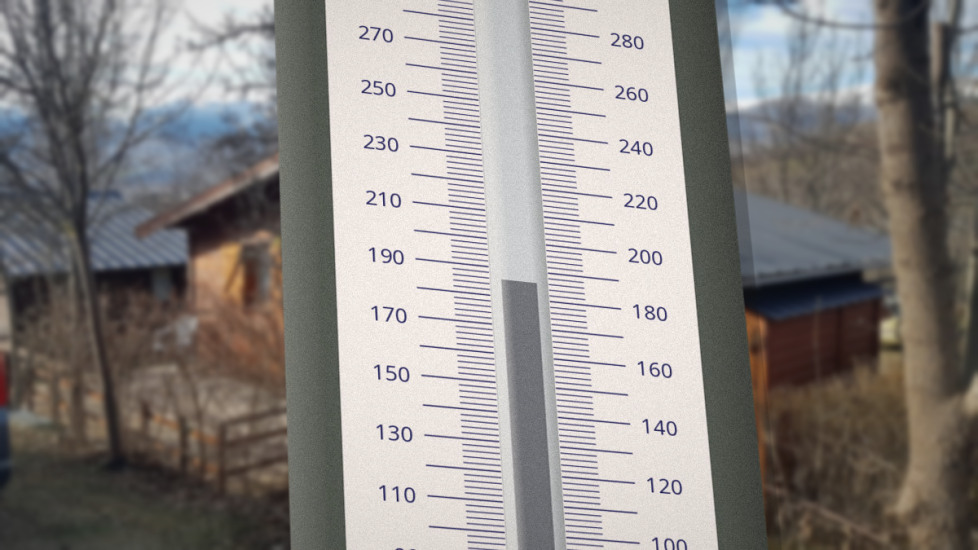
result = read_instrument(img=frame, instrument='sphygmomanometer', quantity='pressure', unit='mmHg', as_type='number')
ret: 186 mmHg
